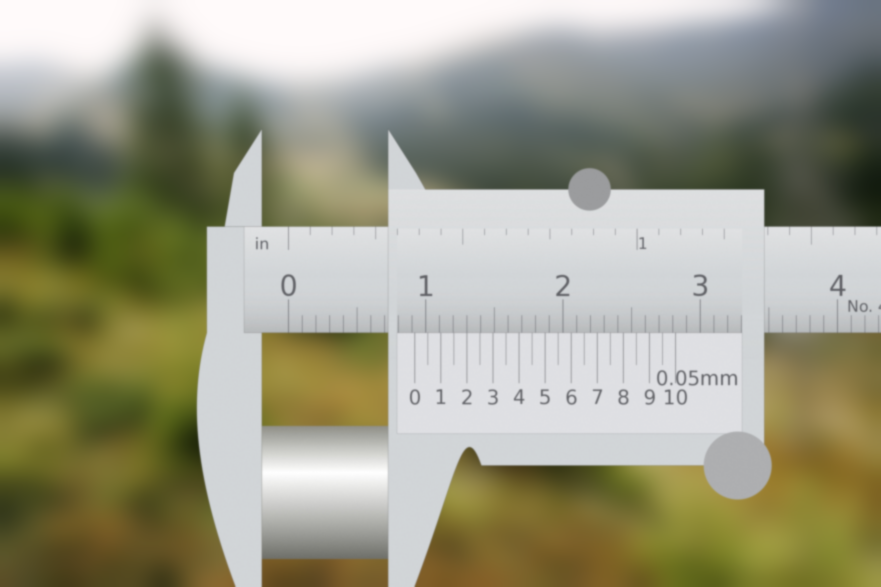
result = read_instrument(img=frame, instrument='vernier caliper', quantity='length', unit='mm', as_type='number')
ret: 9.2 mm
